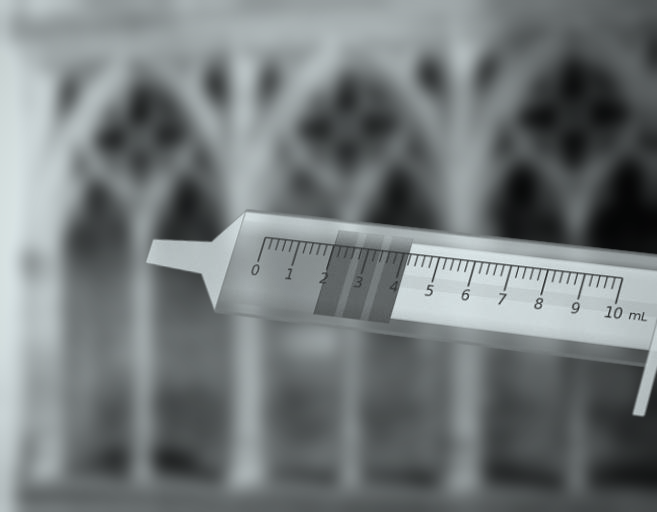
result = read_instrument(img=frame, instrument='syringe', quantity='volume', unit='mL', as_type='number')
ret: 2 mL
